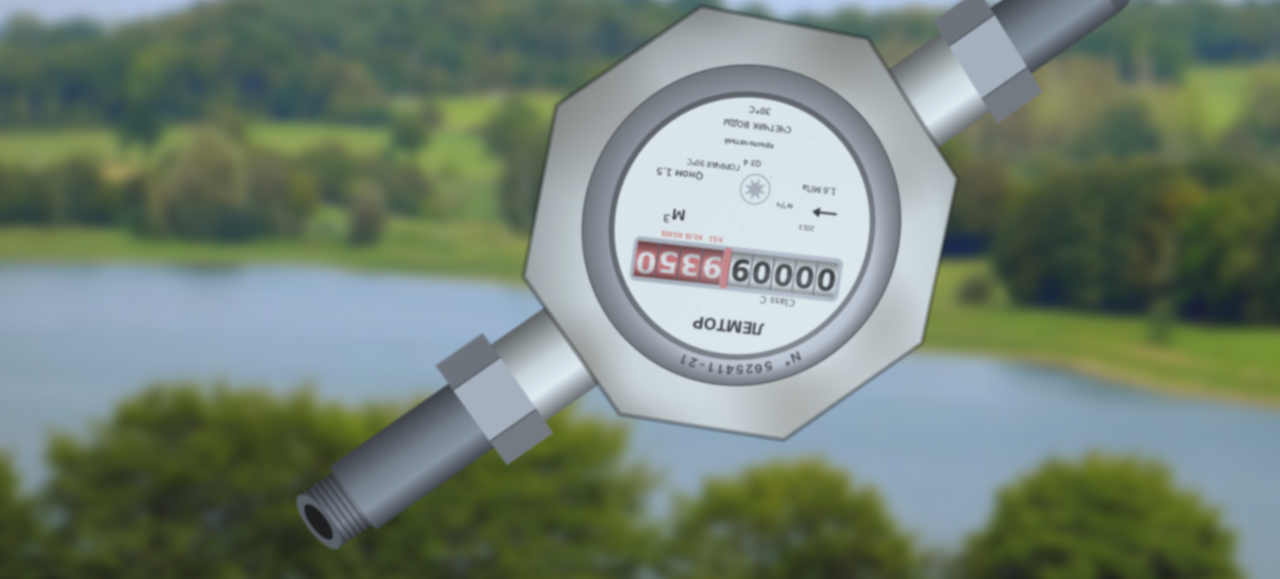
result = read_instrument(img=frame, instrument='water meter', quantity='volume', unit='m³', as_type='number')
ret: 9.9350 m³
